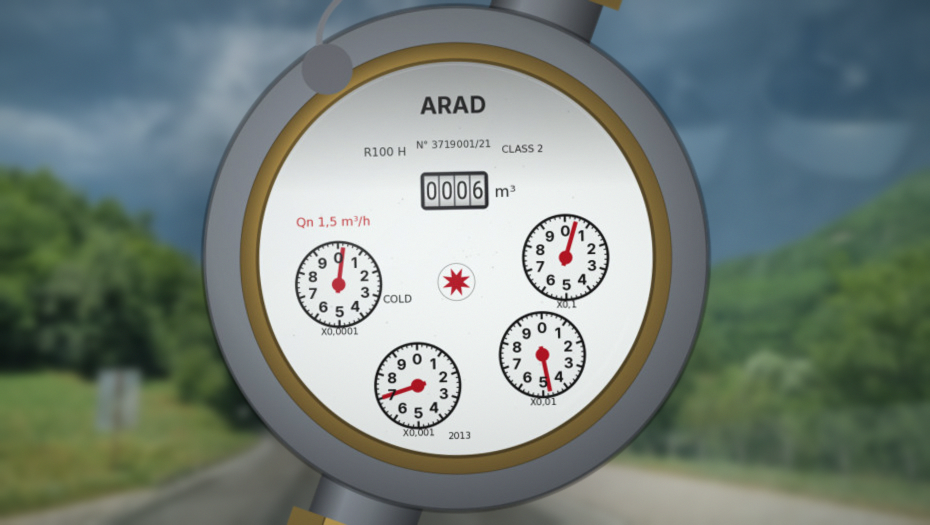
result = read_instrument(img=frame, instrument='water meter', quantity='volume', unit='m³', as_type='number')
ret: 6.0470 m³
